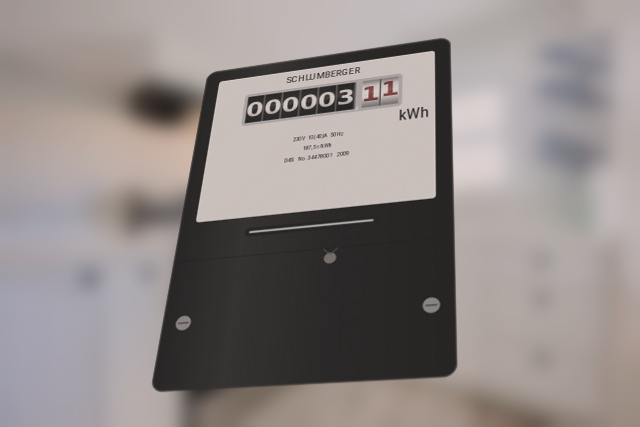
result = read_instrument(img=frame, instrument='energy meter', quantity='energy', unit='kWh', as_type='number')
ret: 3.11 kWh
